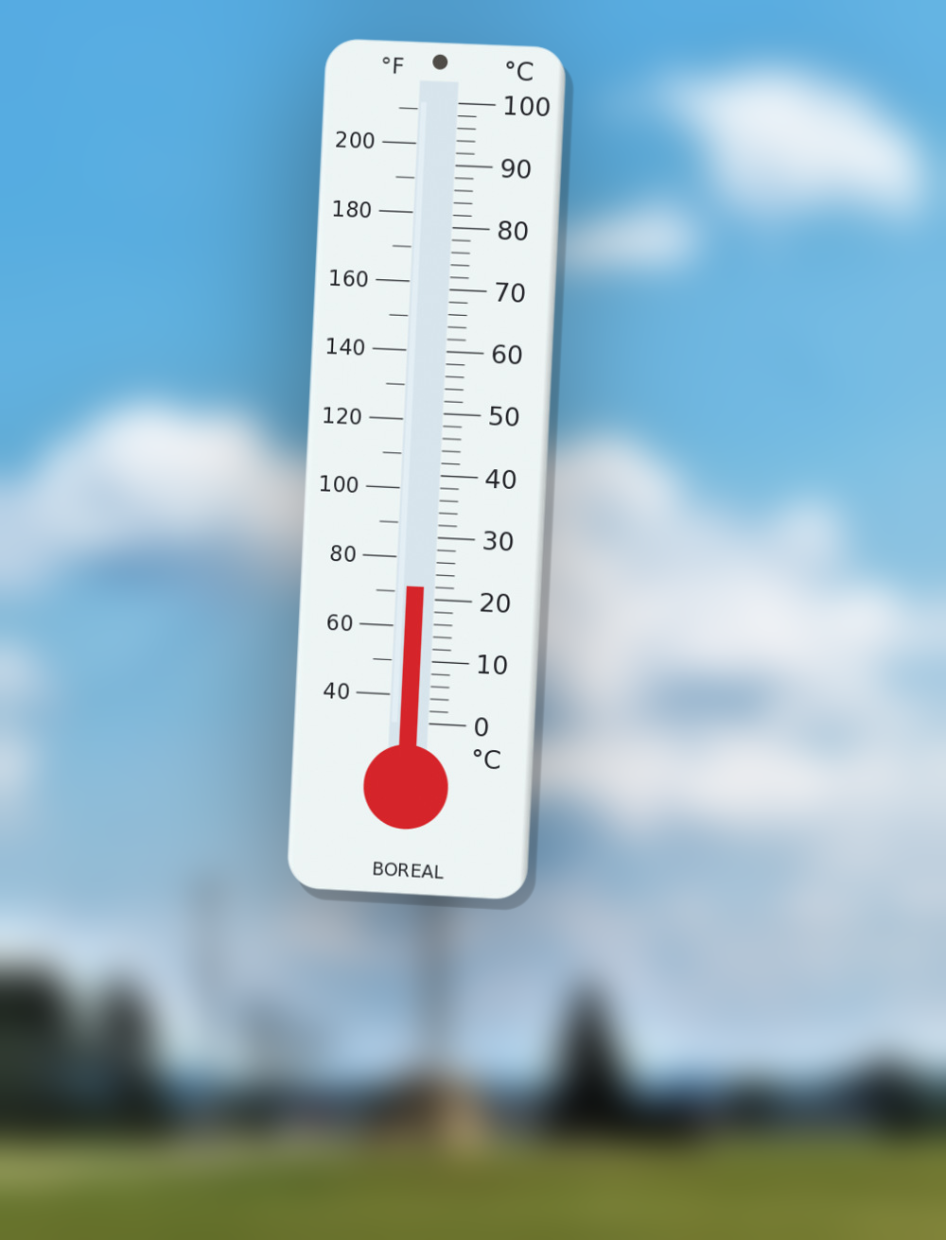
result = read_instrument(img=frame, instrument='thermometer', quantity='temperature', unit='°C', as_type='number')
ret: 22 °C
